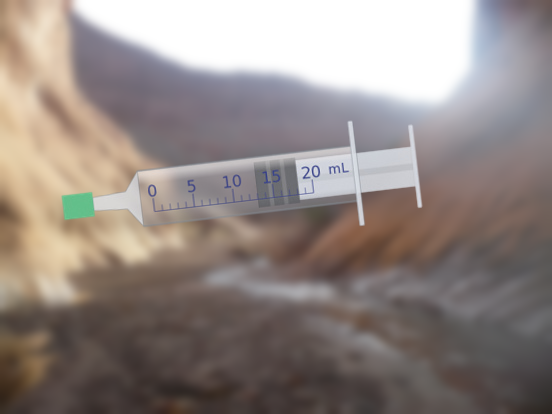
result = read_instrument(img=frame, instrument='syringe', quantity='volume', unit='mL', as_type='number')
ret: 13 mL
